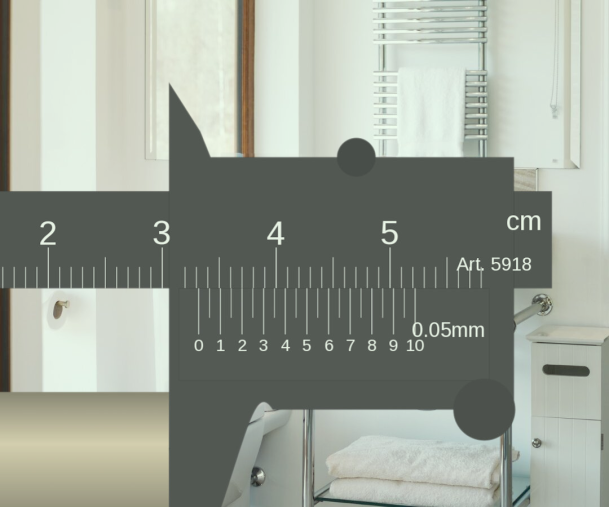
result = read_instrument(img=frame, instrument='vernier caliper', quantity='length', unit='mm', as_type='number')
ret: 33.2 mm
